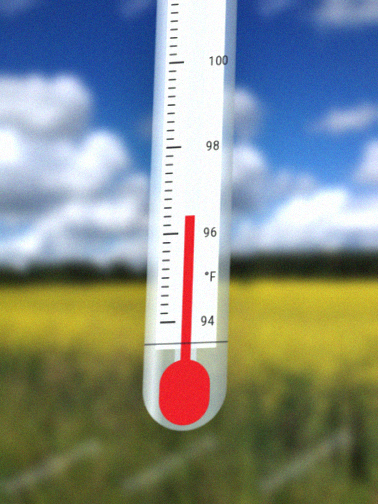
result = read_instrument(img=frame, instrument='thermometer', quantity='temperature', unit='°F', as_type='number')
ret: 96.4 °F
